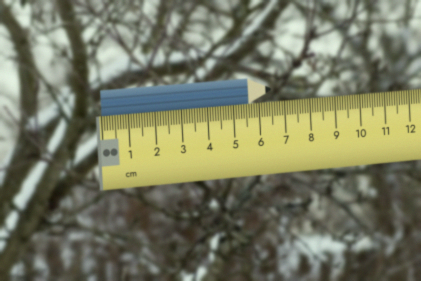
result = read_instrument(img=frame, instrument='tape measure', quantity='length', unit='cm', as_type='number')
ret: 6.5 cm
